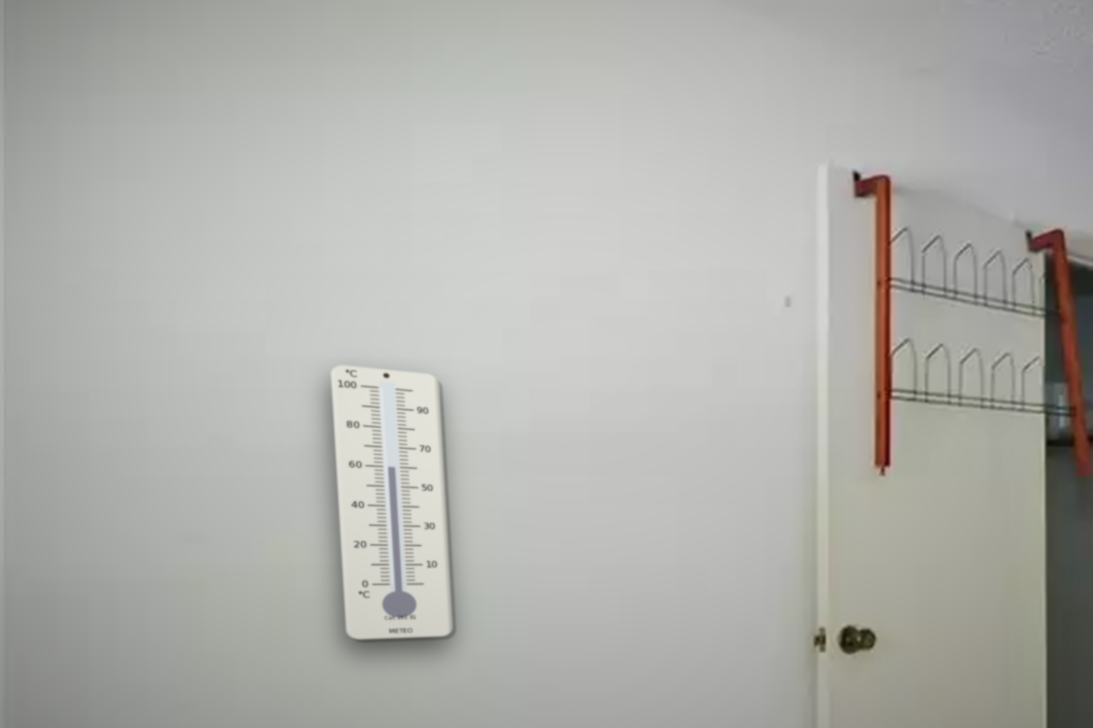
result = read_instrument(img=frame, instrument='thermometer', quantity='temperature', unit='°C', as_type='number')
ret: 60 °C
